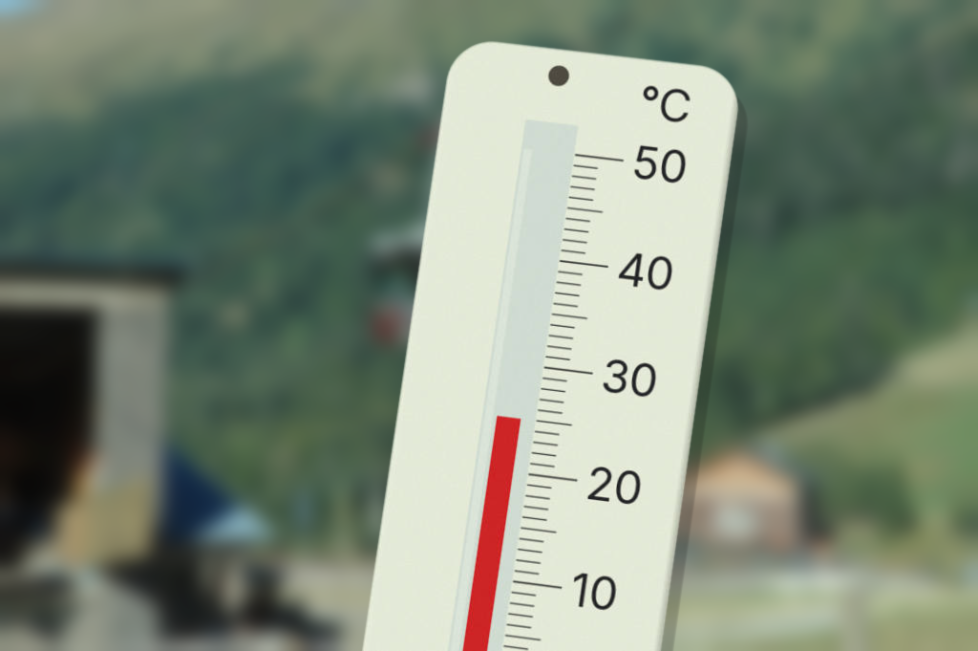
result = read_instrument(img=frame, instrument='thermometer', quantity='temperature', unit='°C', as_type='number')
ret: 25 °C
